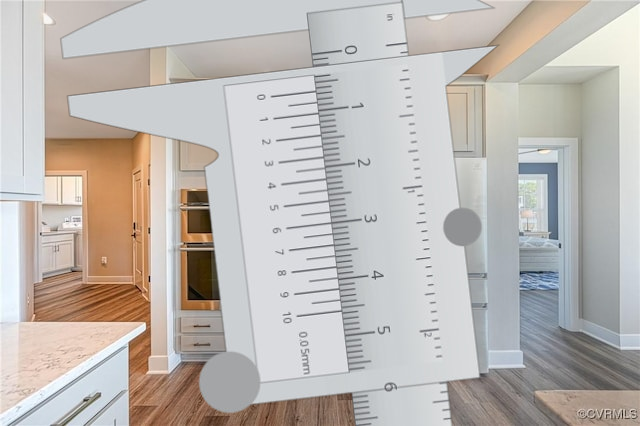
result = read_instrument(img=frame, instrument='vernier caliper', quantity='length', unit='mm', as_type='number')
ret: 6.6 mm
